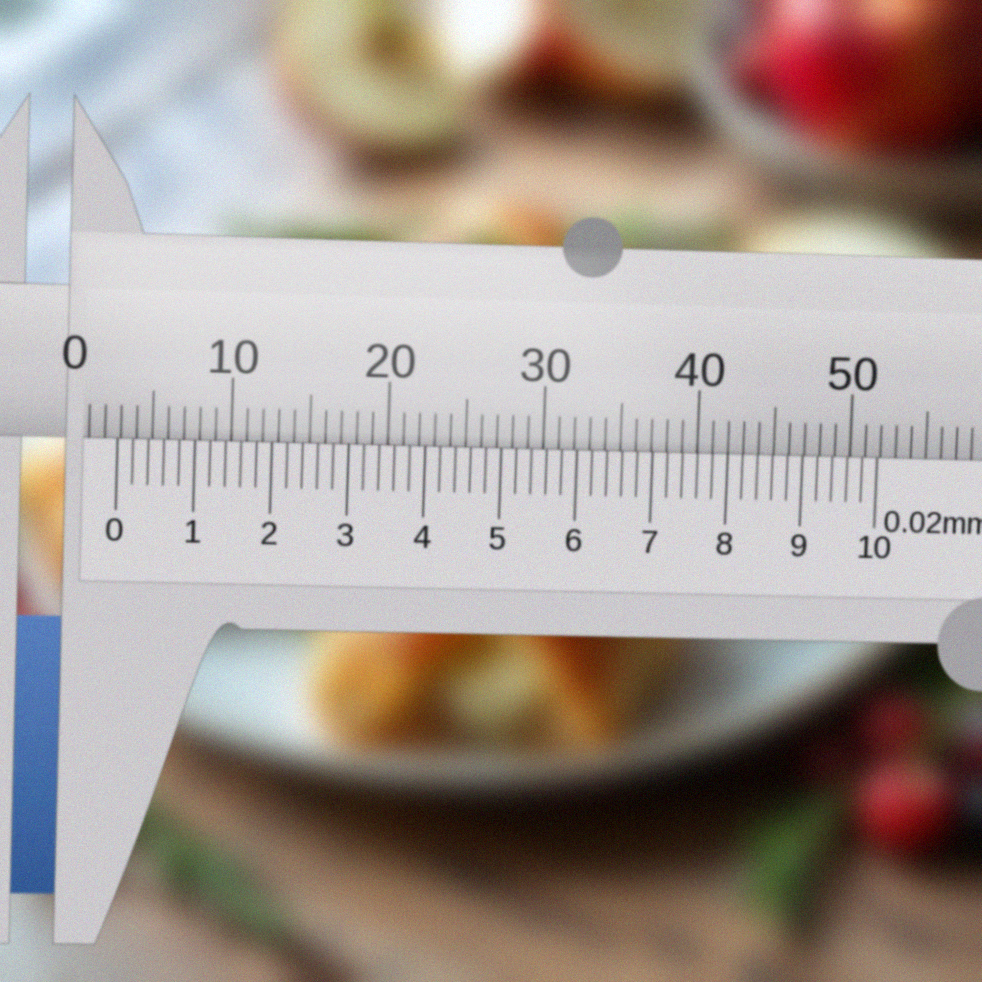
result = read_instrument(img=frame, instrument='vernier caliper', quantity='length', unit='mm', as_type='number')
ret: 2.8 mm
